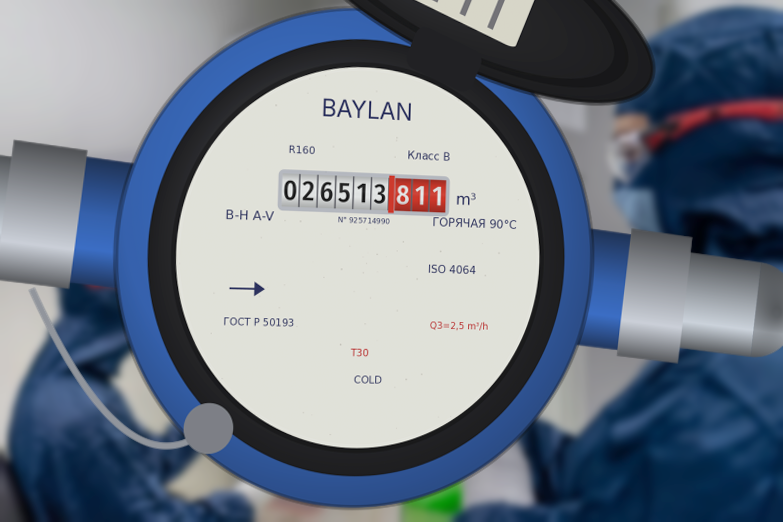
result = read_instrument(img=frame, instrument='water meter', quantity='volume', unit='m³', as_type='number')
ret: 26513.811 m³
